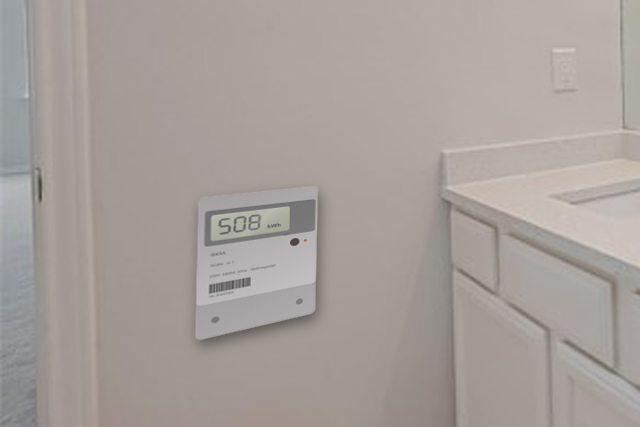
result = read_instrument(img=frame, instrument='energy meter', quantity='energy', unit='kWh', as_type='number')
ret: 508 kWh
